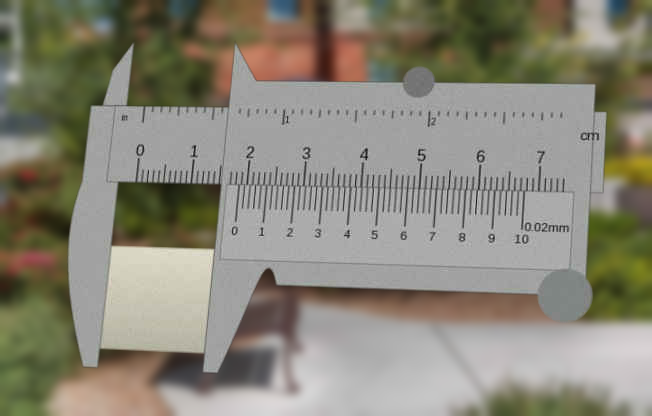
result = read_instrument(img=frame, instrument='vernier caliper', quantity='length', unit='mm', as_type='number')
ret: 18.6 mm
